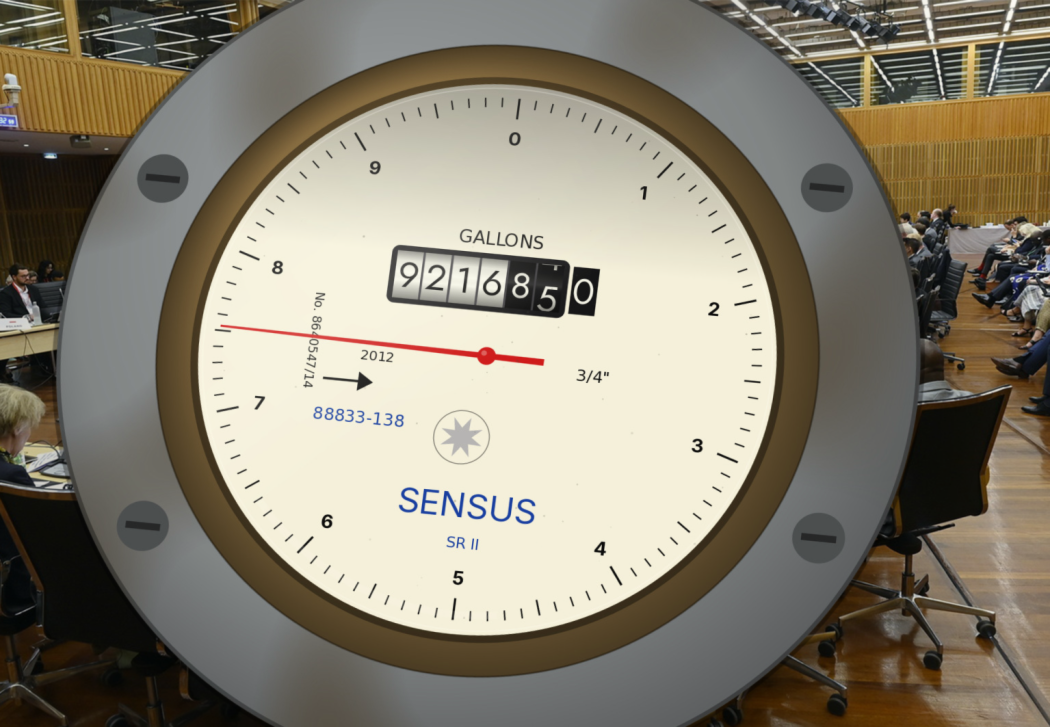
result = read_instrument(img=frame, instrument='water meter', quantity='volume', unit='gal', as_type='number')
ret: 9216847.5 gal
